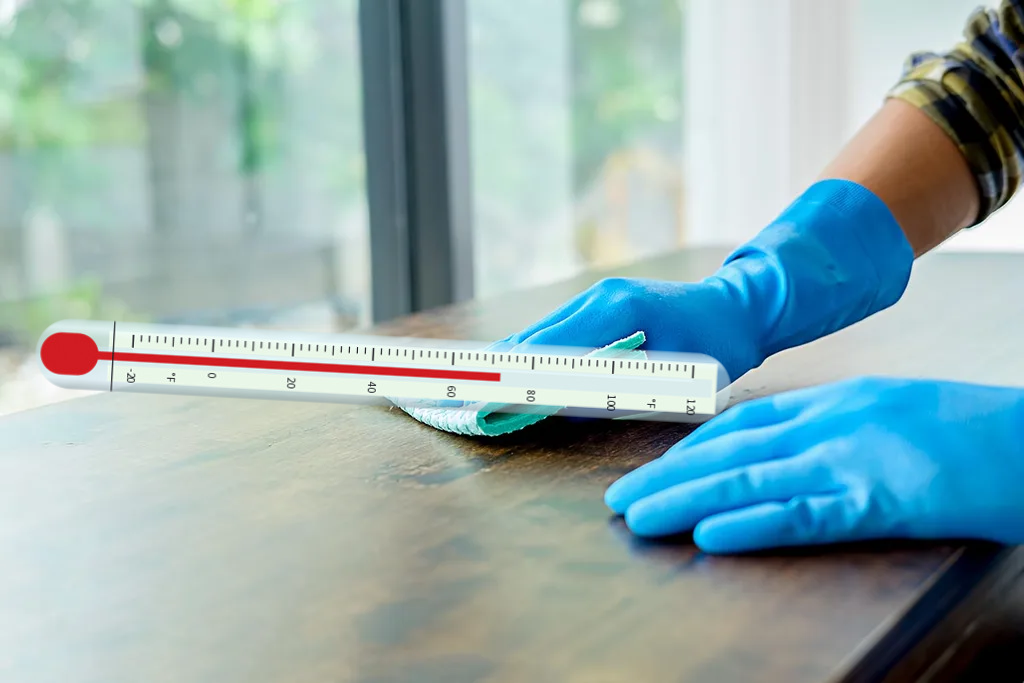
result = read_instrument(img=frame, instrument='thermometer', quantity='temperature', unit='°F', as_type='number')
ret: 72 °F
